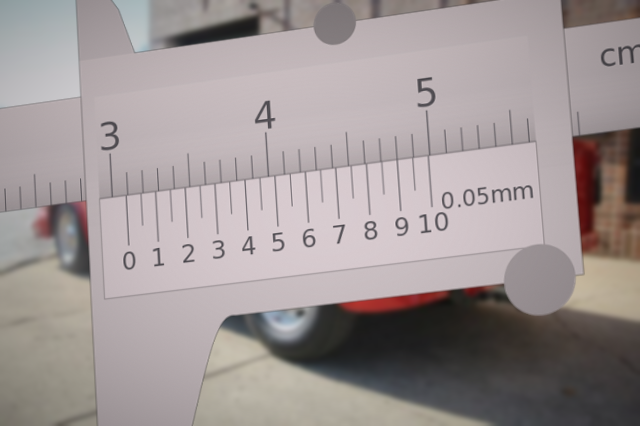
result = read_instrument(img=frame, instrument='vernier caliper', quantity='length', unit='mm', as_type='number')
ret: 30.9 mm
